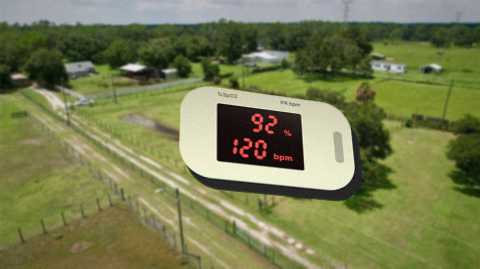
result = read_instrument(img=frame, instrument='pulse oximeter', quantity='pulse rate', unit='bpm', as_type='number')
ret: 120 bpm
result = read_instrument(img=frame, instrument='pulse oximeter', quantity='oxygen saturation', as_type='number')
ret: 92 %
